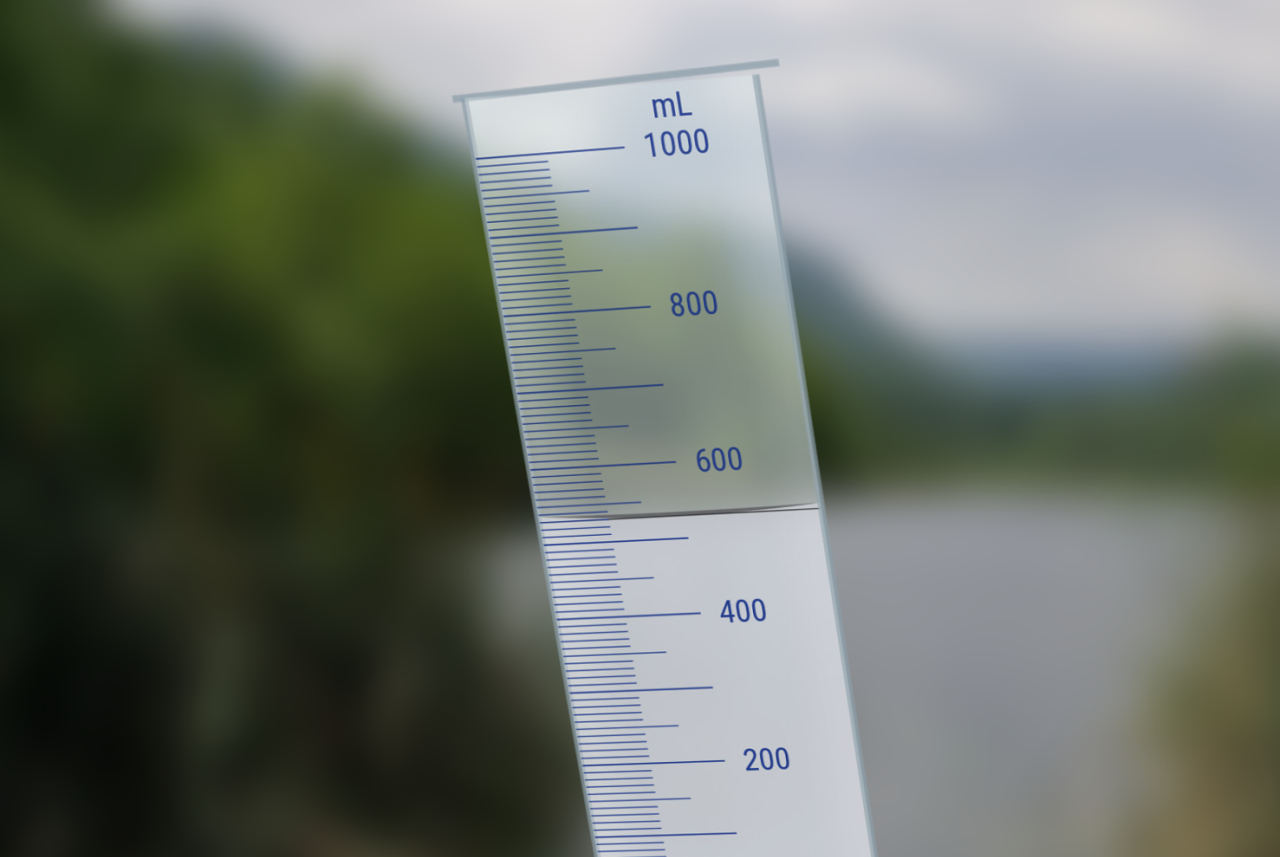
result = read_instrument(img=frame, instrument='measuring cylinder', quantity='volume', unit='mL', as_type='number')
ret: 530 mL
